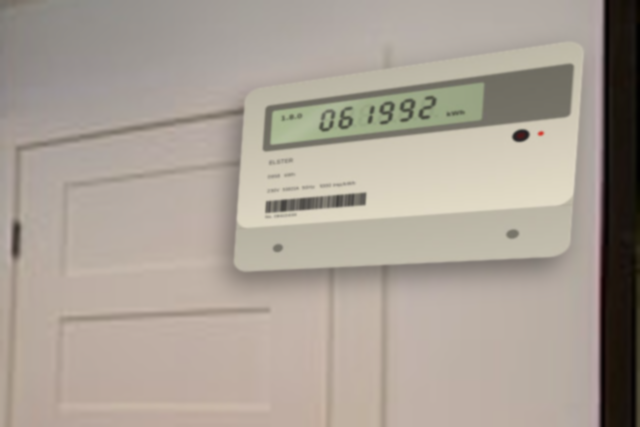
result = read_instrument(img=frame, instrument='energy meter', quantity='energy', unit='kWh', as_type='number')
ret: 61992 kWh
